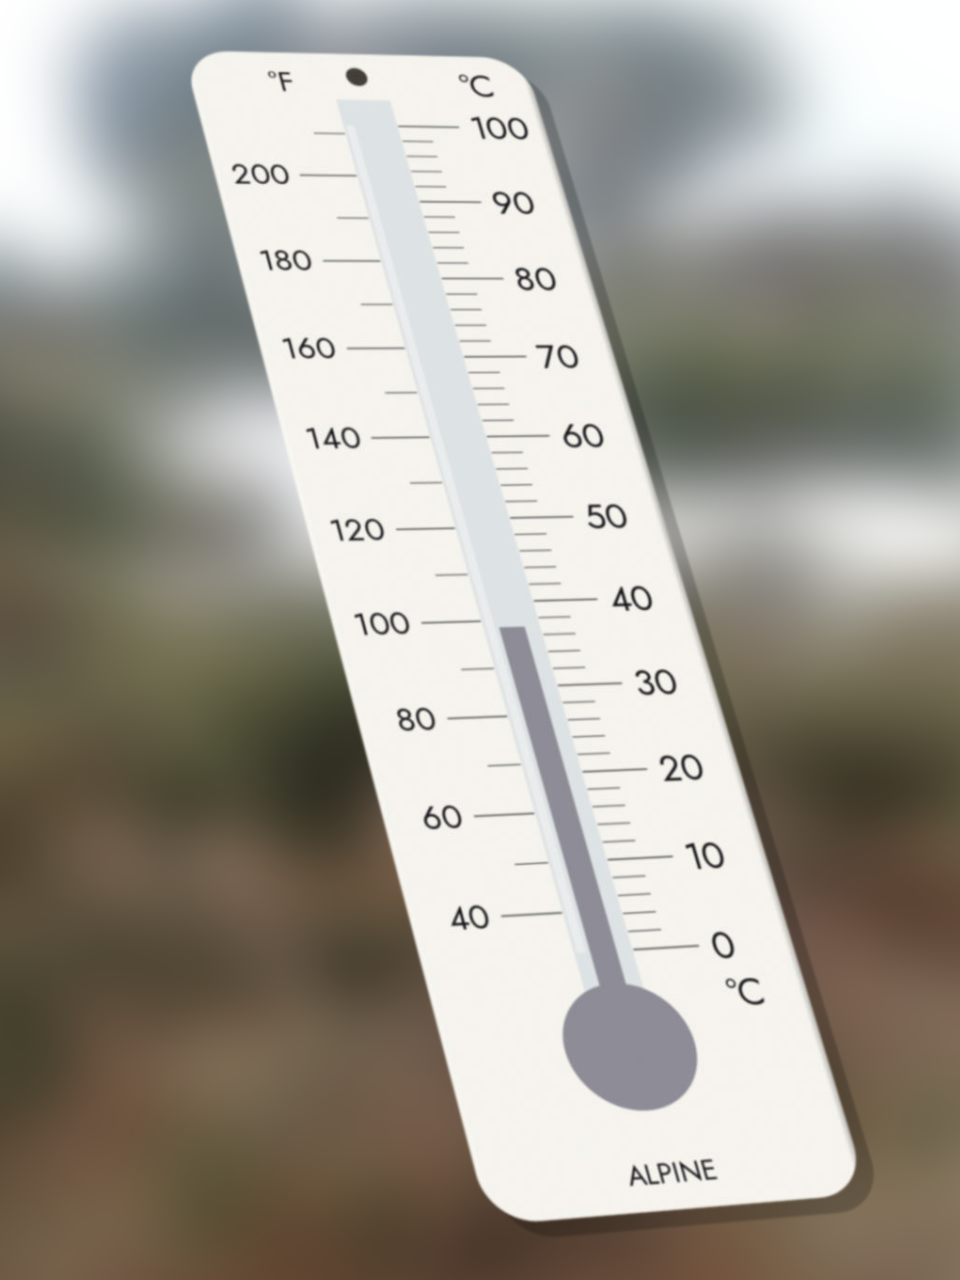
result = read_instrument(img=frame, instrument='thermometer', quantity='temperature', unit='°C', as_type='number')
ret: 37 °C
